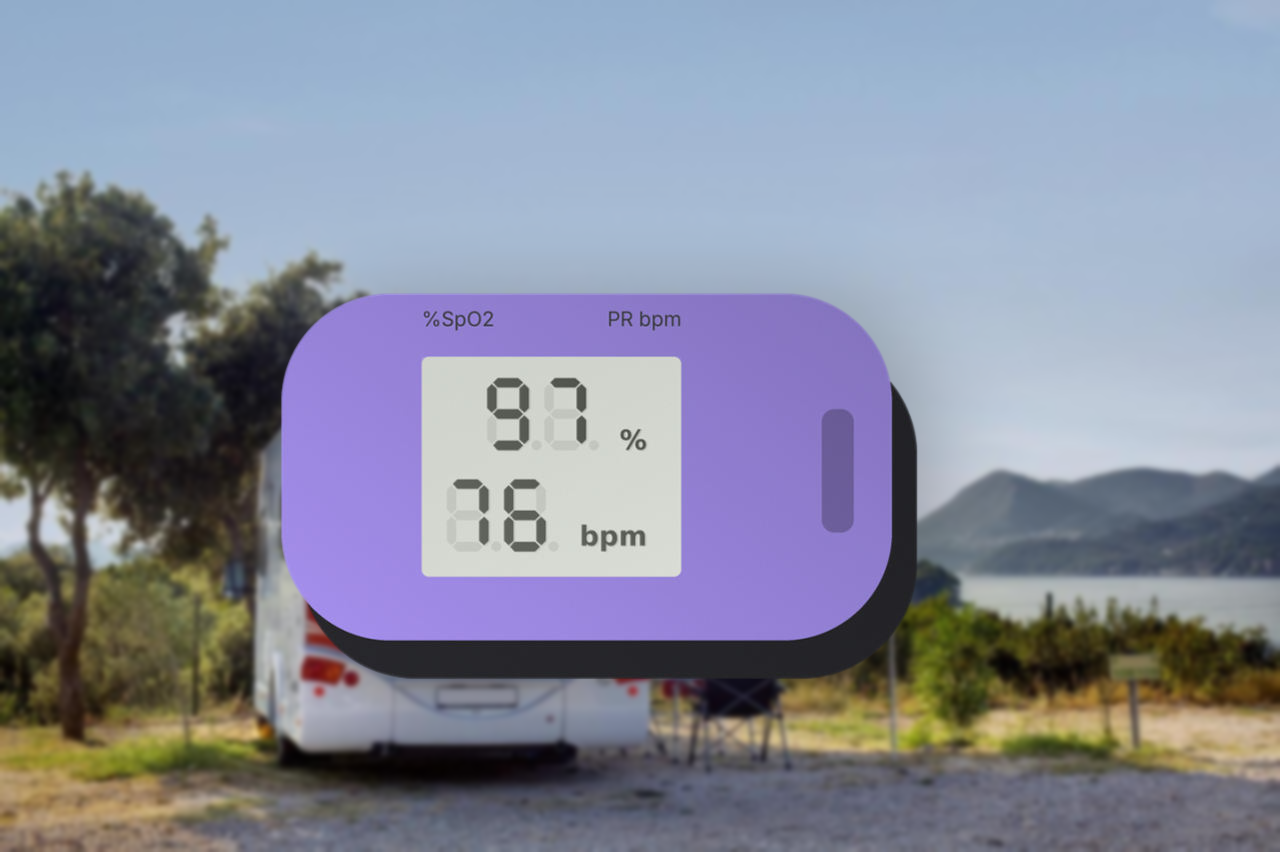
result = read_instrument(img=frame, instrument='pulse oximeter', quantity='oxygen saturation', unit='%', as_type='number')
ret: 97 %
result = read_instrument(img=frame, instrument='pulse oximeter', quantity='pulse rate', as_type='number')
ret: 76 bpm
